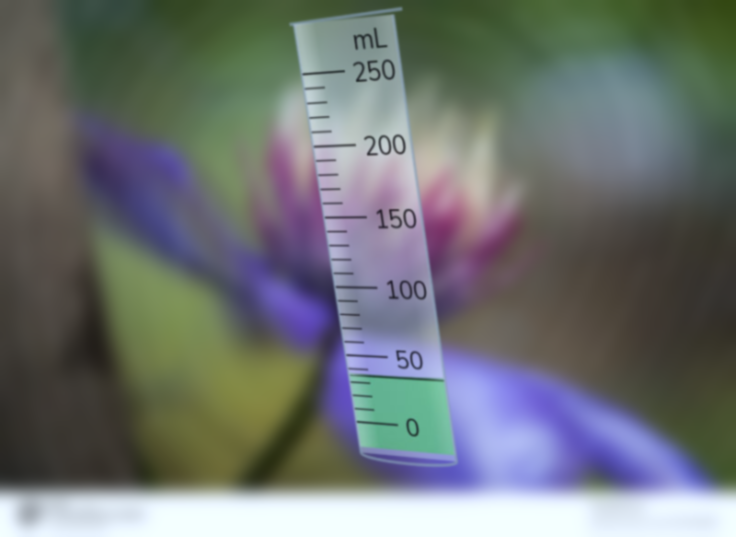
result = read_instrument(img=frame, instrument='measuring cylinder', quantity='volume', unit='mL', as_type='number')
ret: 35 mL
